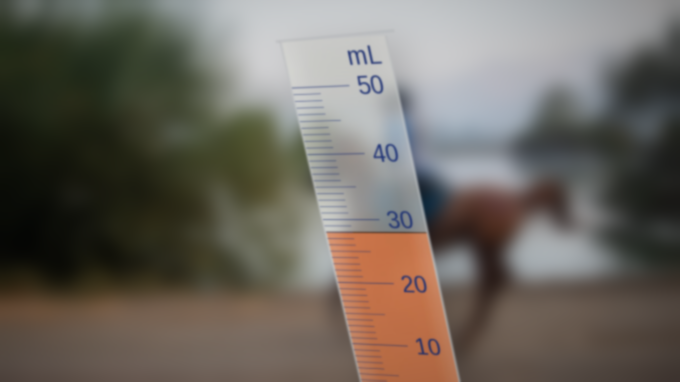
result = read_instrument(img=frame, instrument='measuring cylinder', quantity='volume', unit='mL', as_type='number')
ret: 28 mL
